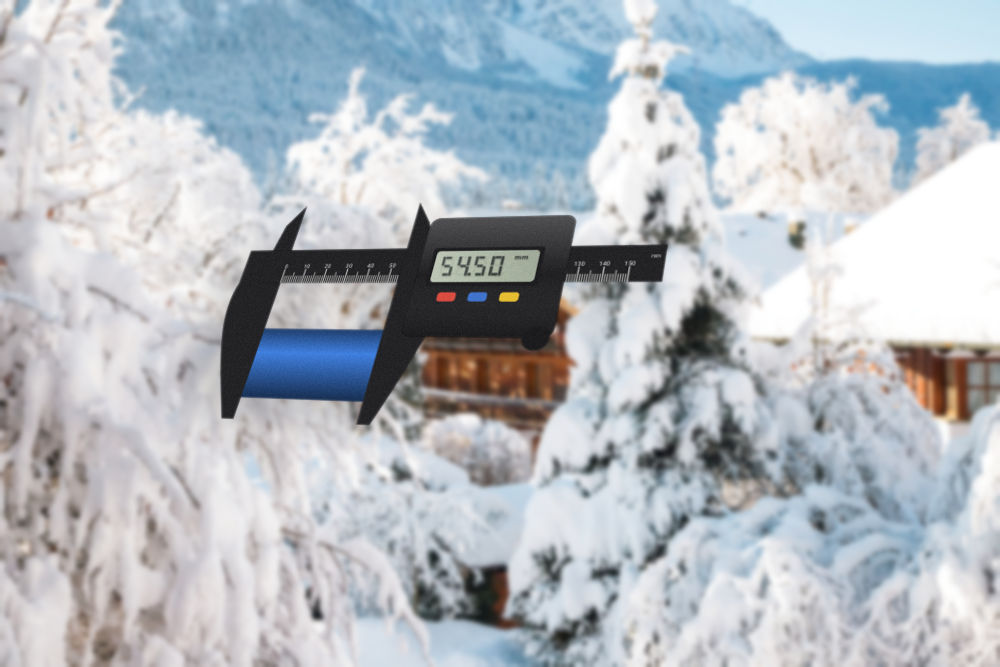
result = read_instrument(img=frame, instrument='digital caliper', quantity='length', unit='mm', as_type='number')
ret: 54.50 mm
